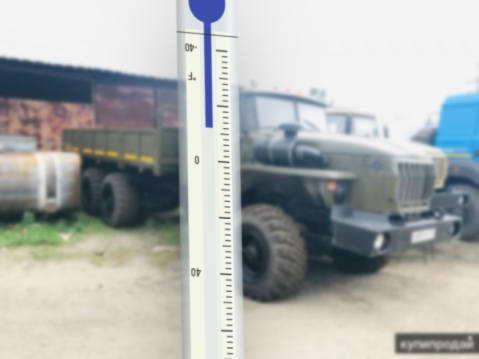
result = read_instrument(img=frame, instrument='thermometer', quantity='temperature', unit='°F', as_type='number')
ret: -12 °F
